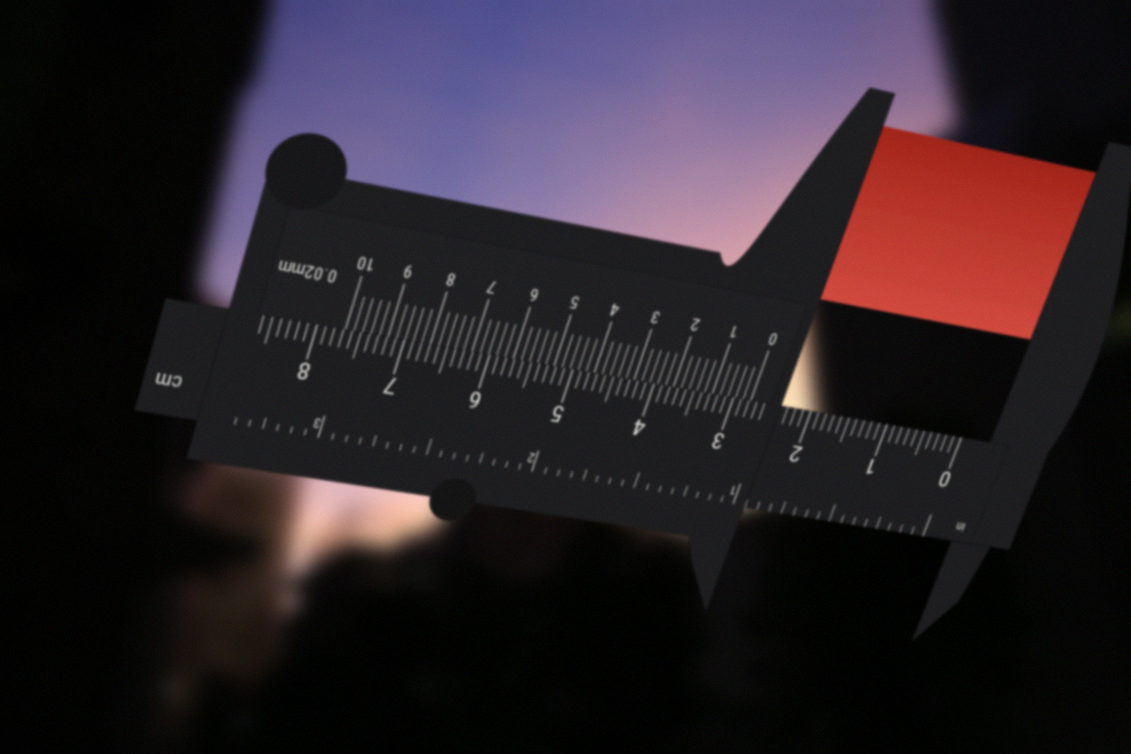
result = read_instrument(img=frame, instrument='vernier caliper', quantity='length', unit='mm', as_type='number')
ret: 27.8 mm
